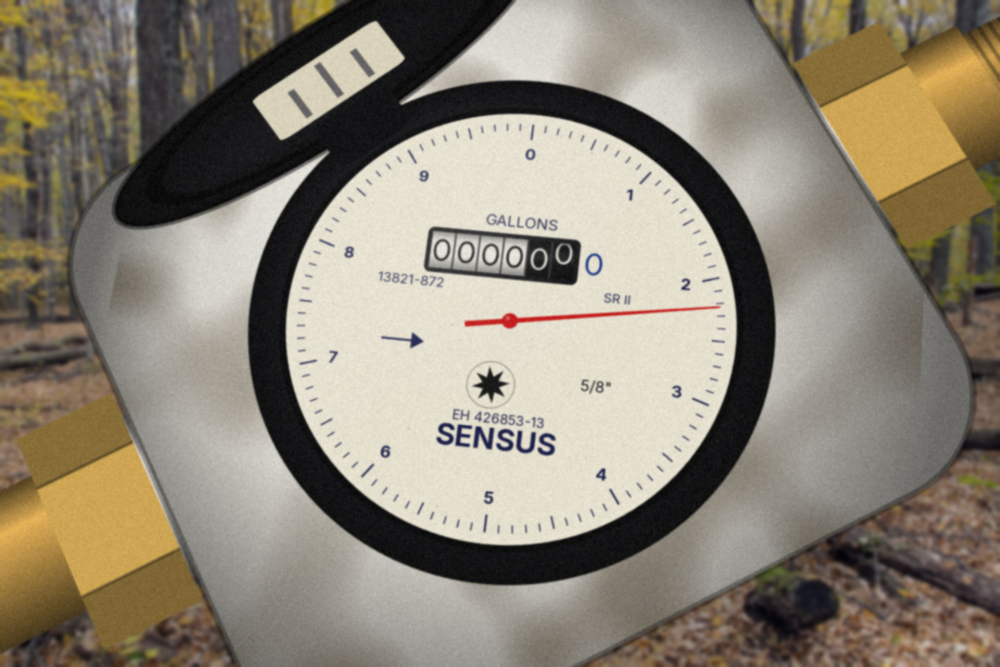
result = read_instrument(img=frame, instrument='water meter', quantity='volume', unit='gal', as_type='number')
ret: 2.2 gal
